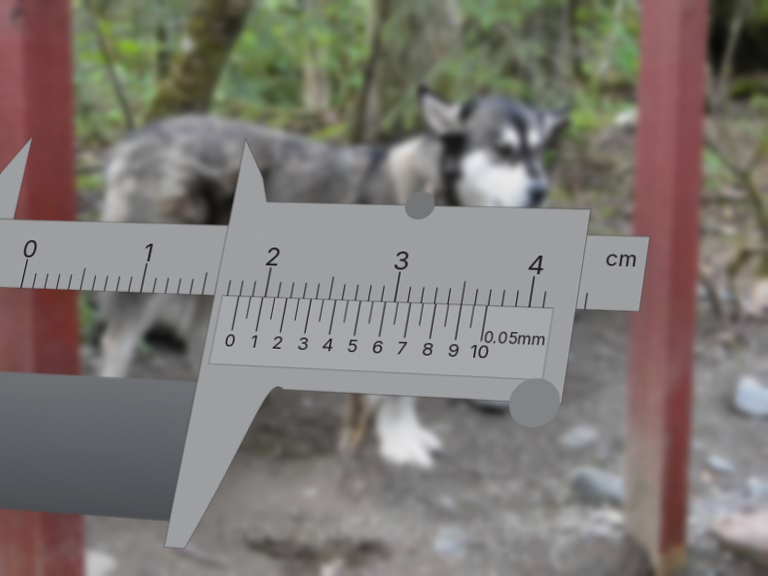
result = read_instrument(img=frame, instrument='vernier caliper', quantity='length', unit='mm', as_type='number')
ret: 17.9 mm
